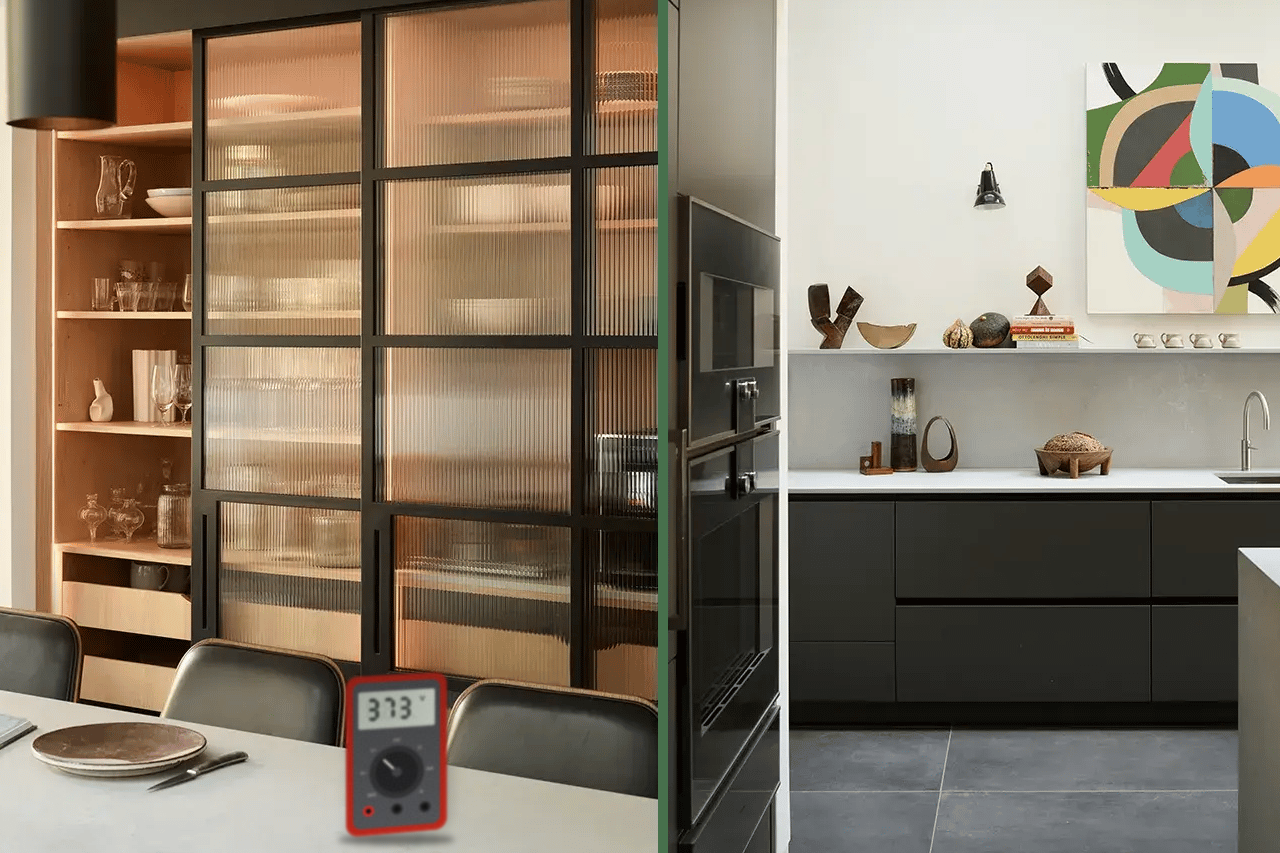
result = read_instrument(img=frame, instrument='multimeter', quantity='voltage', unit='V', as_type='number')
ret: 373 V
